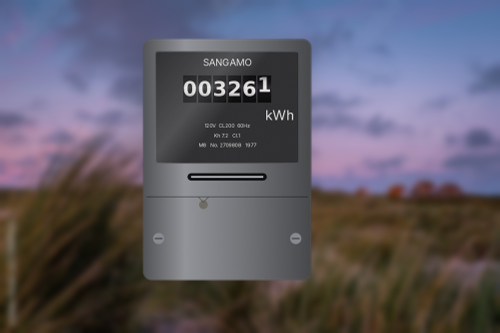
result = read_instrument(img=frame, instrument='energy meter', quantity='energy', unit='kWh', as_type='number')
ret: 3261 kWh
